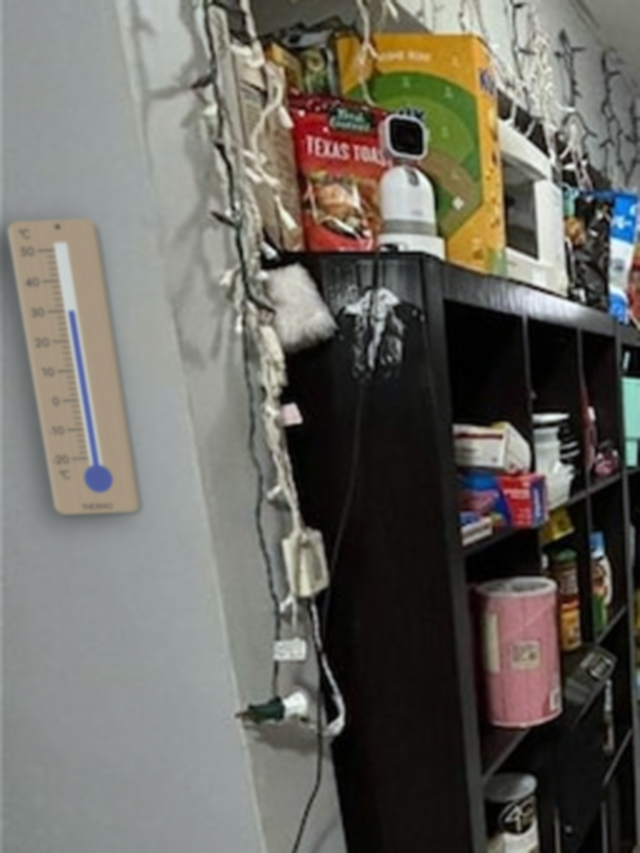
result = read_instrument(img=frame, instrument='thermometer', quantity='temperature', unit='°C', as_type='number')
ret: 30 °C
